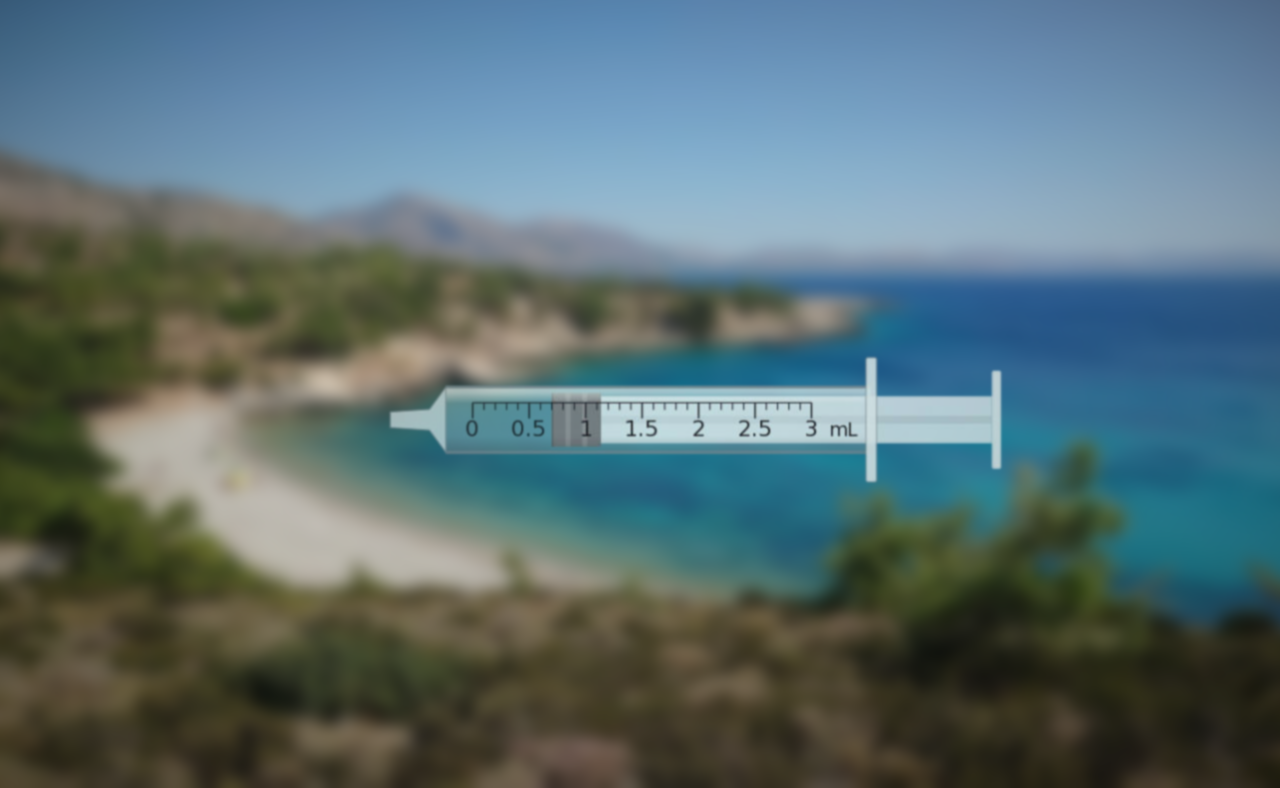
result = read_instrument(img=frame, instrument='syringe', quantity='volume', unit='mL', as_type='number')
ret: 0.7 mL
